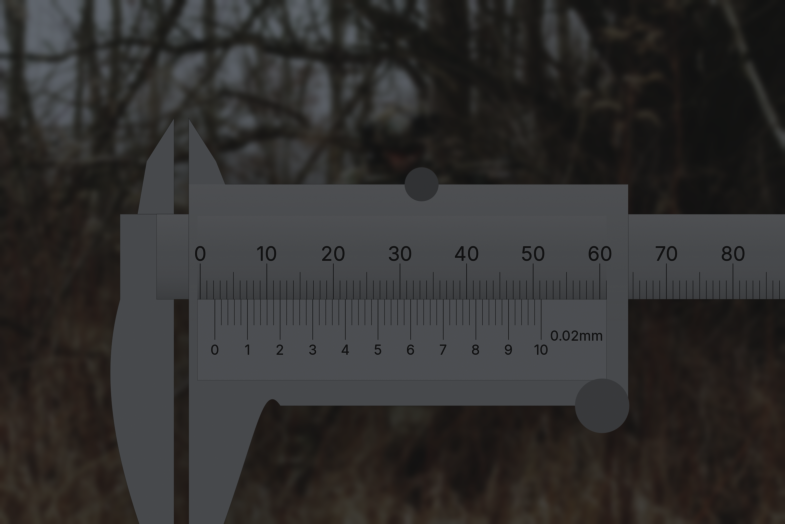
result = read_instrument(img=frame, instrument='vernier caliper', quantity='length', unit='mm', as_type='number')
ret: 2.2 mm
